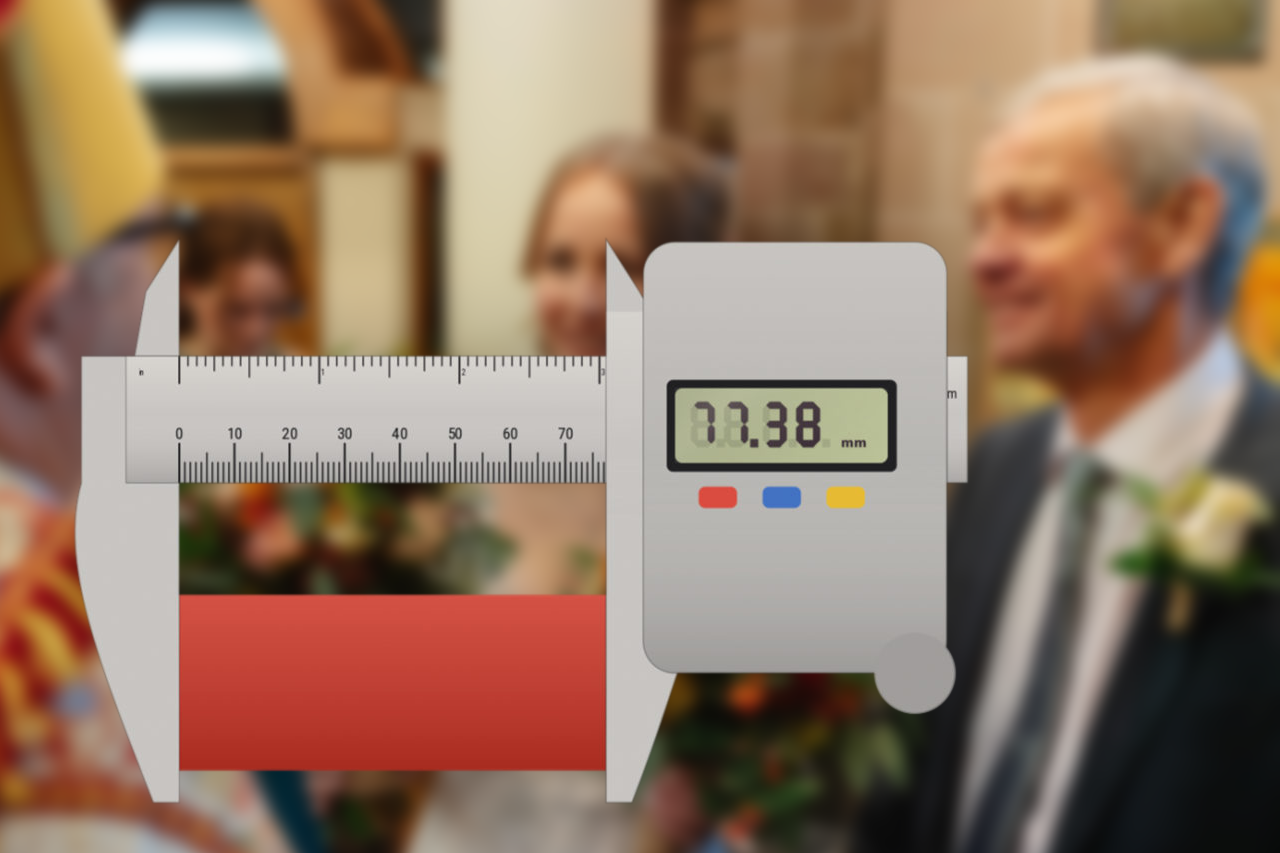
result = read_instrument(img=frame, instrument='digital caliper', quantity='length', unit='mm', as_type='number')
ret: 77.38 mm
